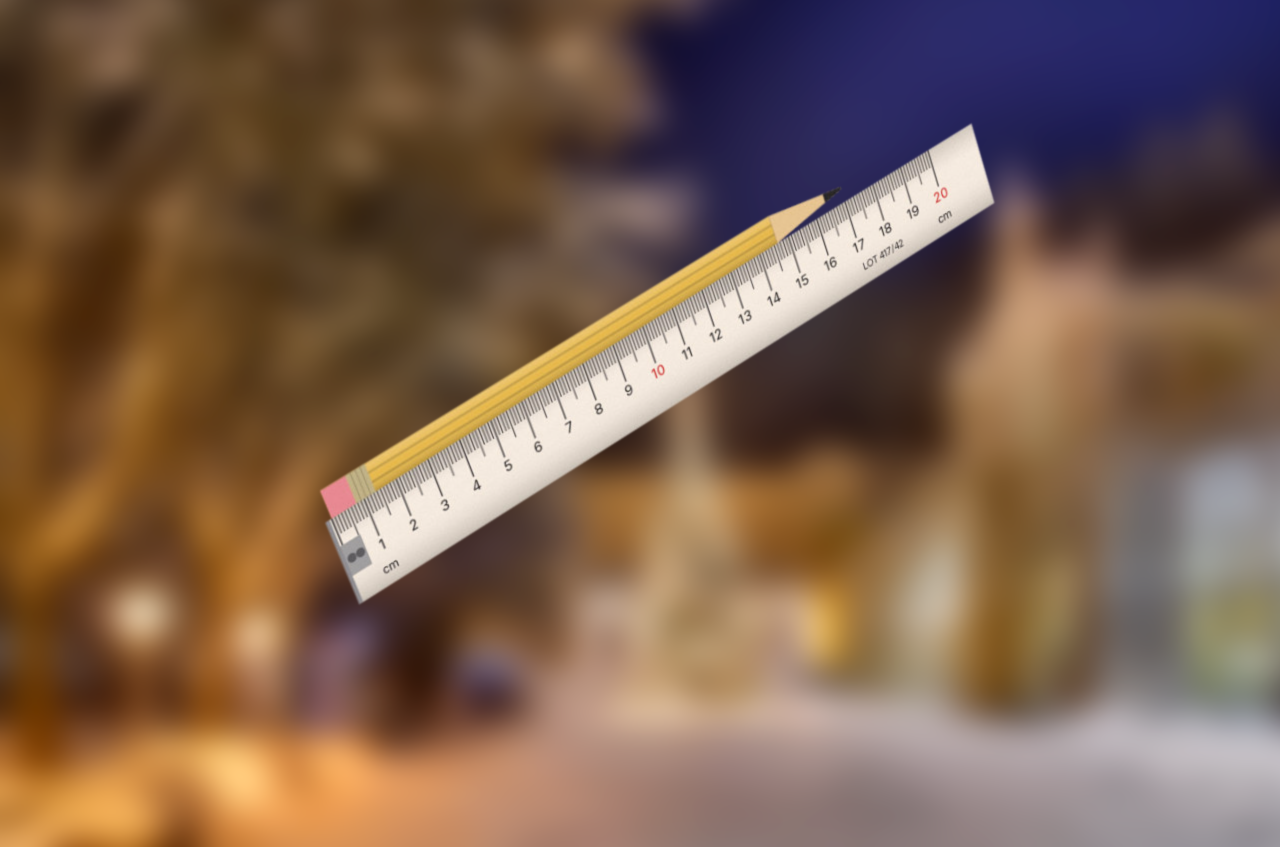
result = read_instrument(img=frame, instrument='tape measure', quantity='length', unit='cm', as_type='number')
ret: 17 cm
